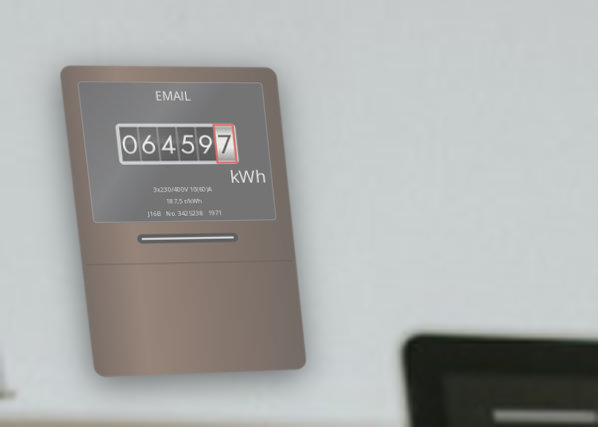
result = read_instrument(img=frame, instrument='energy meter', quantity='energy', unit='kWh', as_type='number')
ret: 6459.7 kWh
